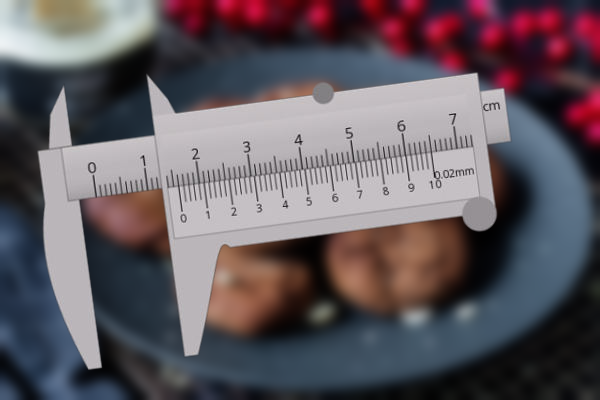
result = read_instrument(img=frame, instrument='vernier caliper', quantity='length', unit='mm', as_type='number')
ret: 16.0 mm
